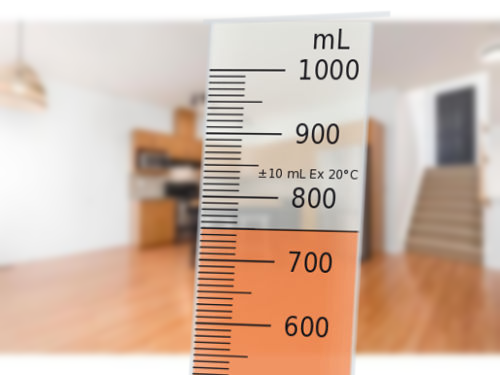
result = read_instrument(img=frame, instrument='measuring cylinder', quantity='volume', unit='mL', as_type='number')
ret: 750 mL
